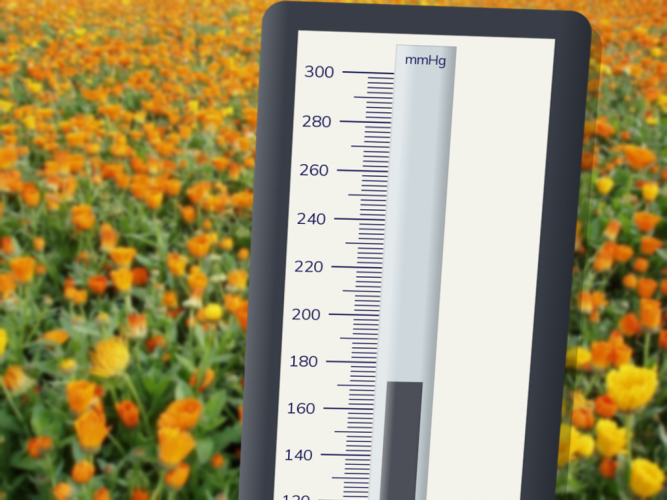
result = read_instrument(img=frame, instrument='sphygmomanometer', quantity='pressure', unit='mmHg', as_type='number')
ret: 172 mmHg
